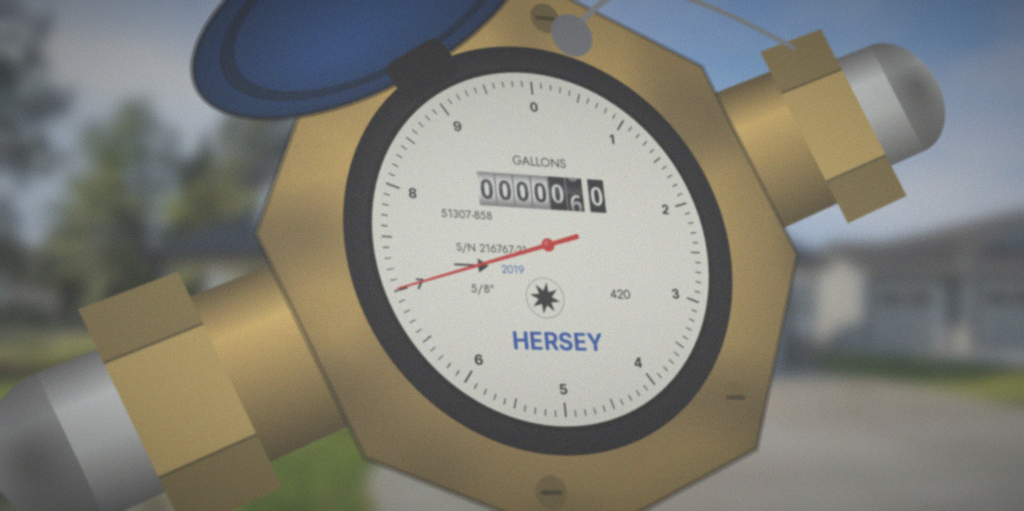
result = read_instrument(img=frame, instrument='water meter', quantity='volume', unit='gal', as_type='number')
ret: 57.0 gal
